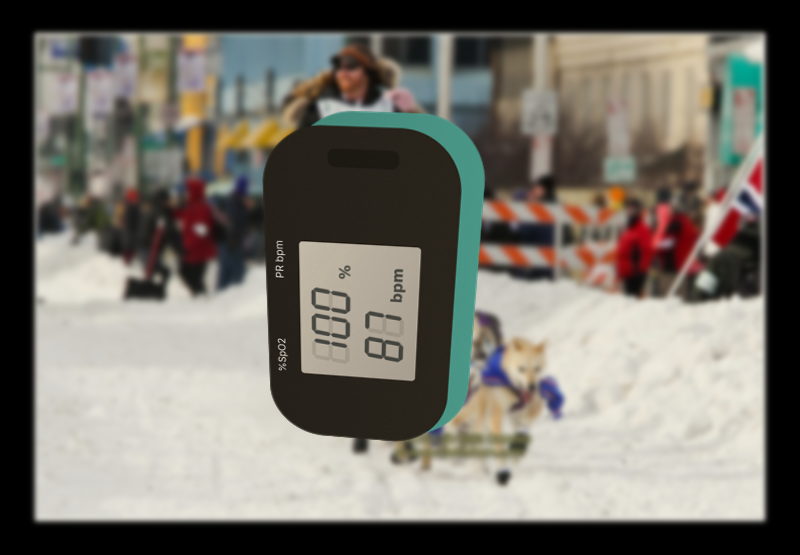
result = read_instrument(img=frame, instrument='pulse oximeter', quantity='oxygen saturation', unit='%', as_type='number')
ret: 100 %
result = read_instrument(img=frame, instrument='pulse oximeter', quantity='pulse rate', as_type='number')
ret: 87 bpm
